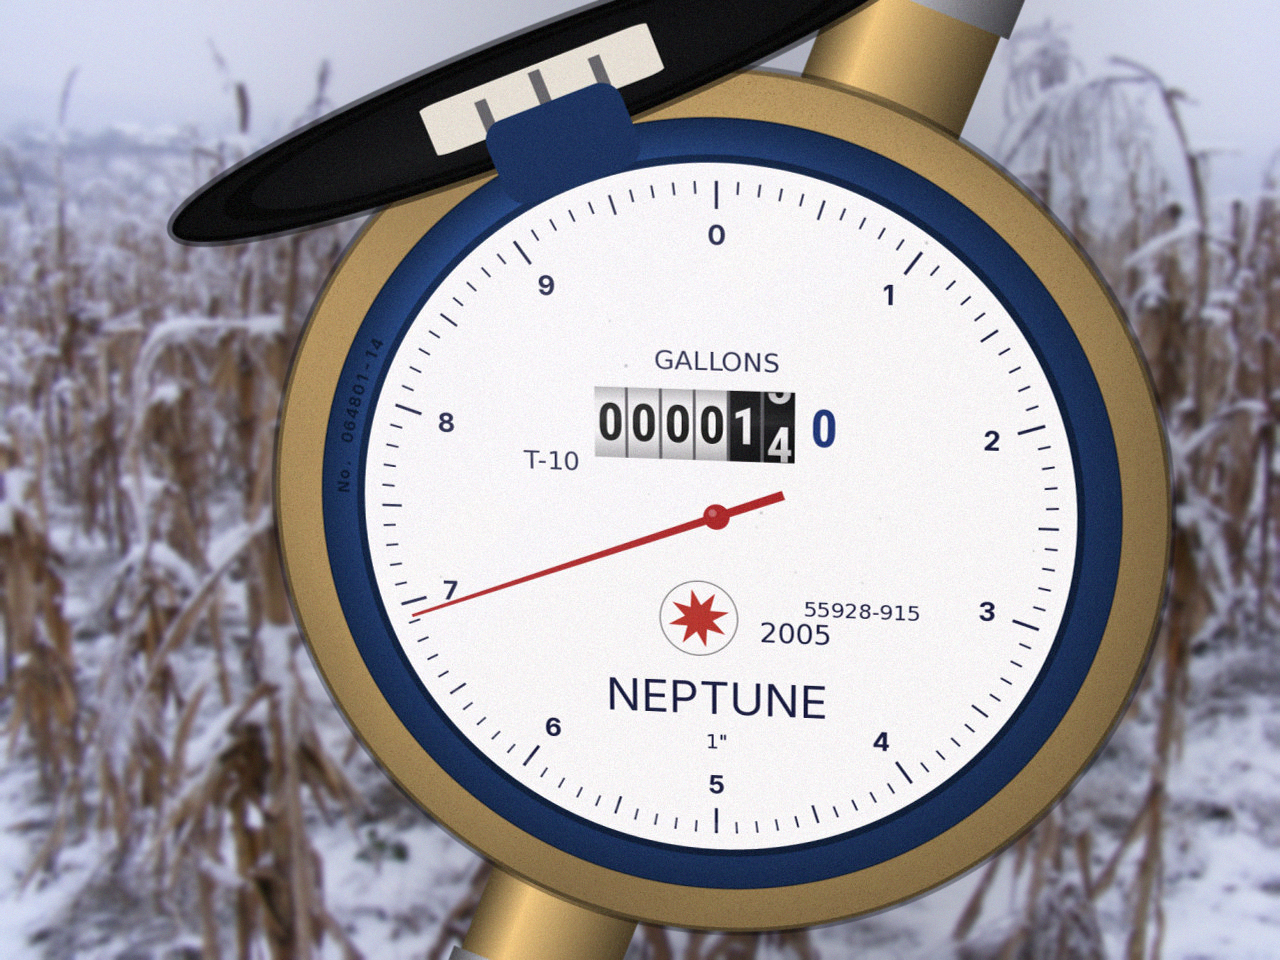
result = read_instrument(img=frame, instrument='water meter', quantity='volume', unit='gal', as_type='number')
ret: 136.9 gal
